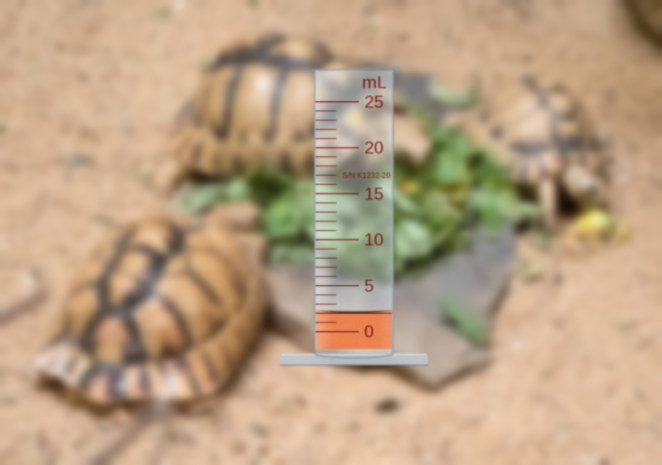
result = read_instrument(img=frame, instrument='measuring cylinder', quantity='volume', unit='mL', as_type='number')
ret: 2 mL
